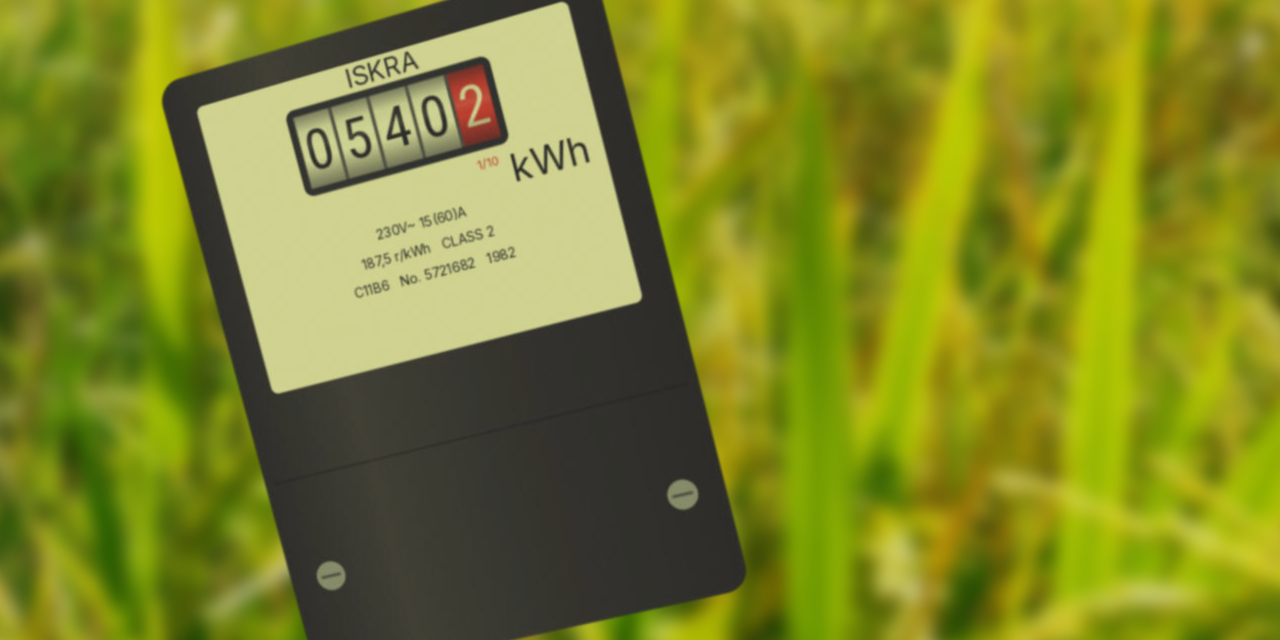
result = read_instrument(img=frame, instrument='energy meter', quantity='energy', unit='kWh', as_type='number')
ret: 540.2 kWh
